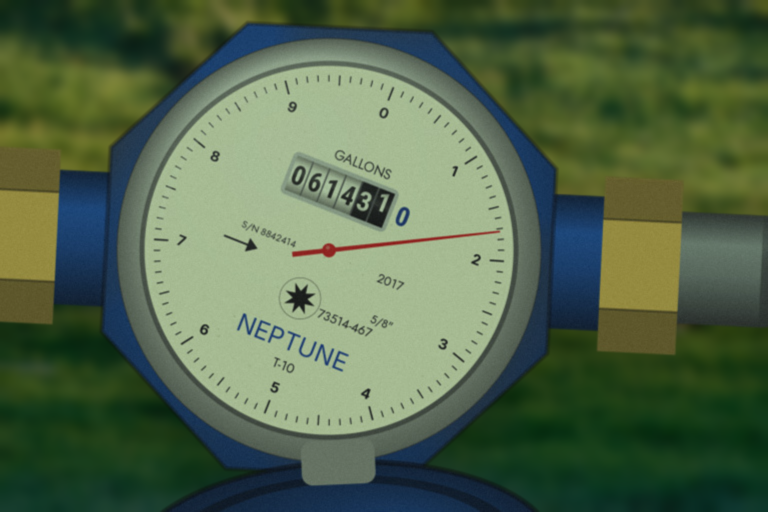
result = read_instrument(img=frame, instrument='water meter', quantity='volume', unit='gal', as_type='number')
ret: 614311.7 gal
